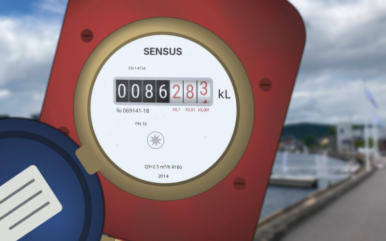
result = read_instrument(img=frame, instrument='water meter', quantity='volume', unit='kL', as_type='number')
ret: 86.283 kL
